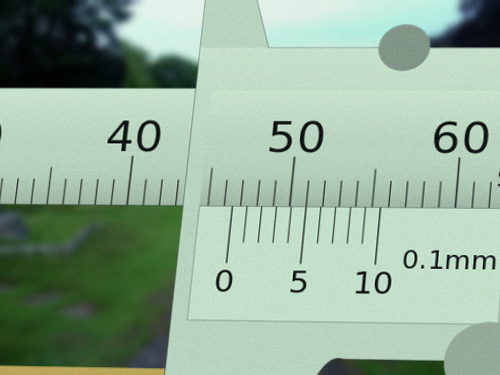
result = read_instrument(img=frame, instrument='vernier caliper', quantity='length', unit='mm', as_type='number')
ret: 46.5 mm
